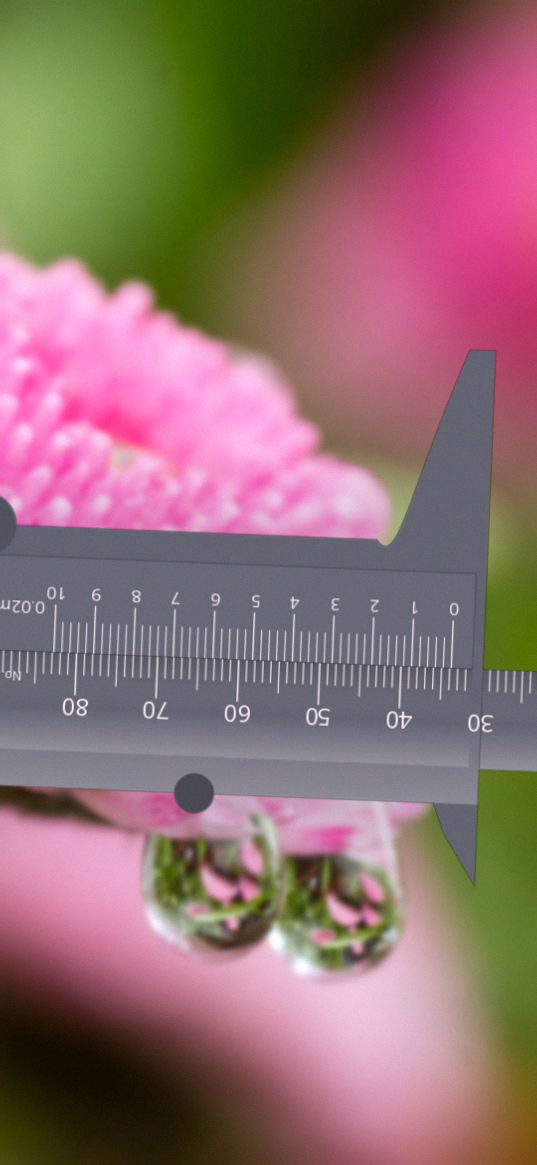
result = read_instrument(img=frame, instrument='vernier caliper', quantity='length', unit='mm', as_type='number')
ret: 33.8 mm
